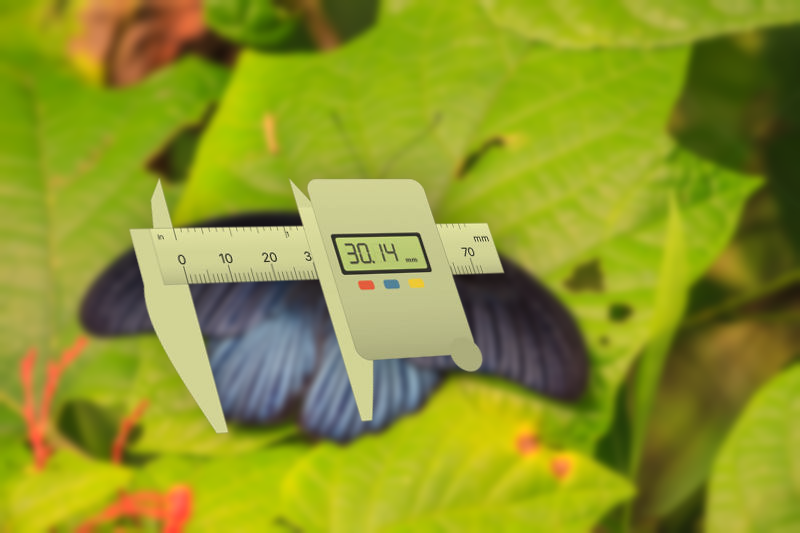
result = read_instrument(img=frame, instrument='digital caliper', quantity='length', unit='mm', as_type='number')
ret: 30.14 mm
